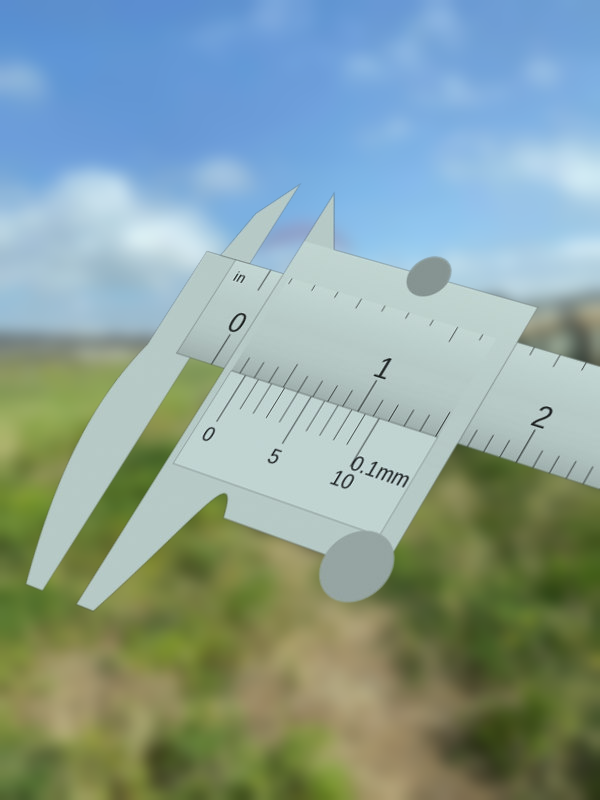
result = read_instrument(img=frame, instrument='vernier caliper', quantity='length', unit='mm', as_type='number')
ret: 2.4 mm
